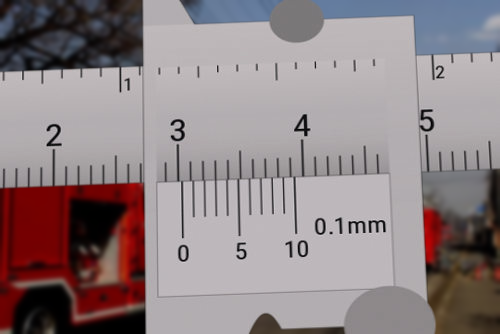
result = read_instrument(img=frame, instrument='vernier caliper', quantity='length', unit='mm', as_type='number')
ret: 30.3 mm
